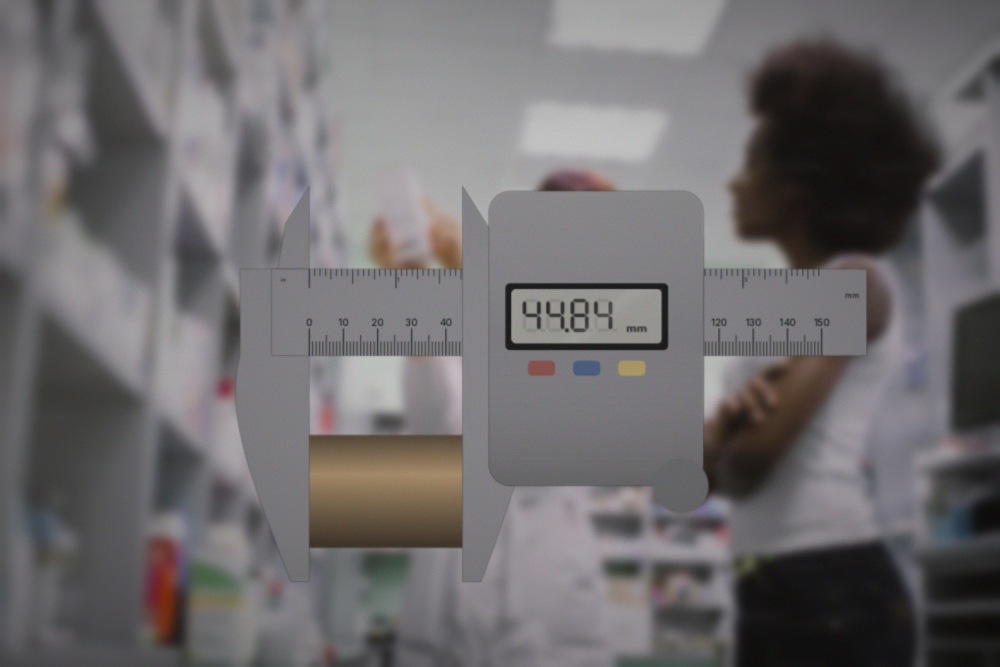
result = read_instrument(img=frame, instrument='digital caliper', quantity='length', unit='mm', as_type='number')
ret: 44.84 mm
